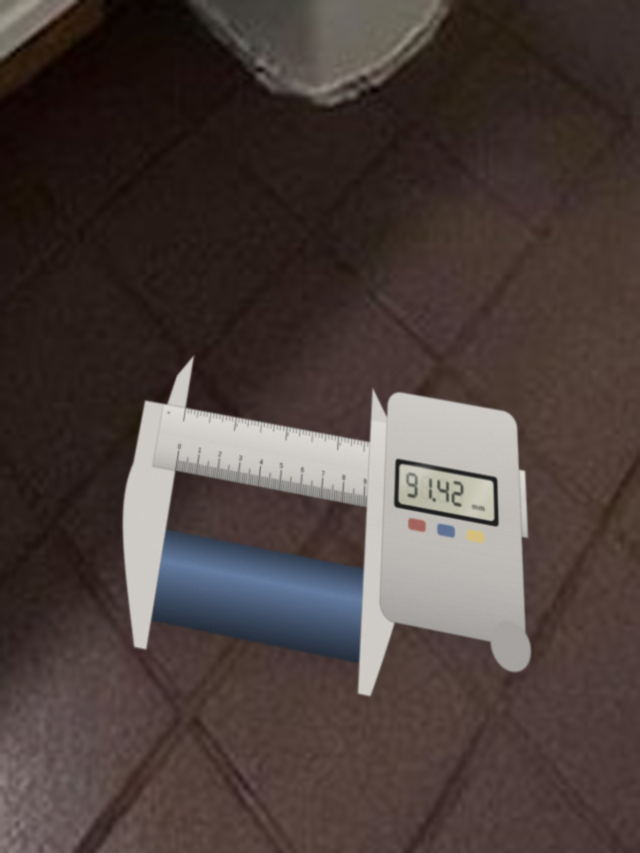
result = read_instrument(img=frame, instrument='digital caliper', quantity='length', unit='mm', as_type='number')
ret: 91.42 mm
